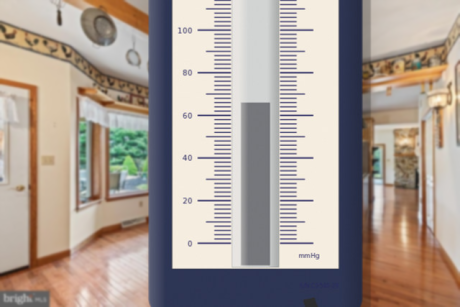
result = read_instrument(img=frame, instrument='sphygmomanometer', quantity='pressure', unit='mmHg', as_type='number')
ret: 66 mmHg
